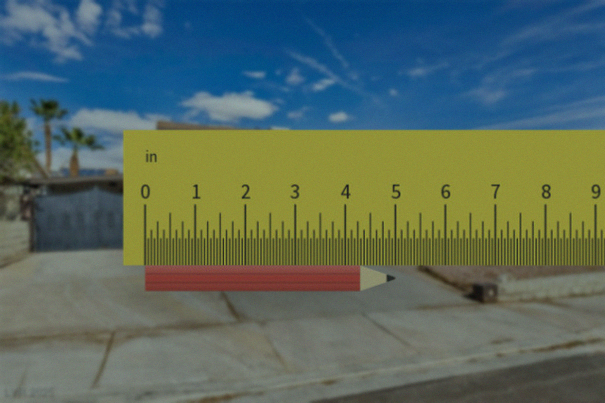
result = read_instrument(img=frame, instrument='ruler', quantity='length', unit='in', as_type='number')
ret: 5 in
